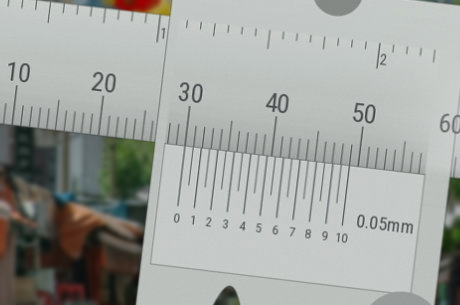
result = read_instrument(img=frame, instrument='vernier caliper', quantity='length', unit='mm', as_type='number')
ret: 30.0 mm
